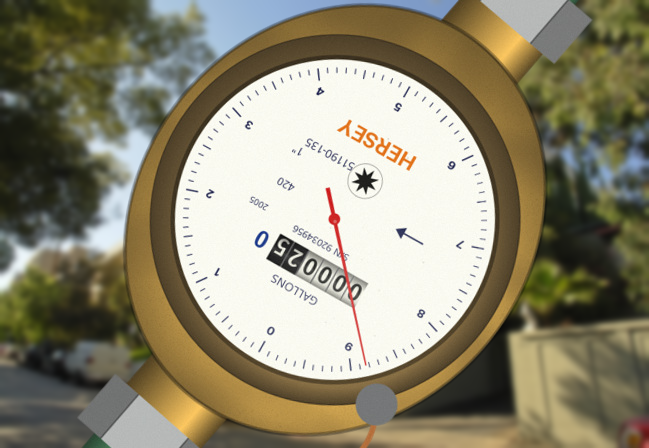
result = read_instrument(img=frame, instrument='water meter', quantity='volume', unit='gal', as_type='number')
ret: 248.8 gal
